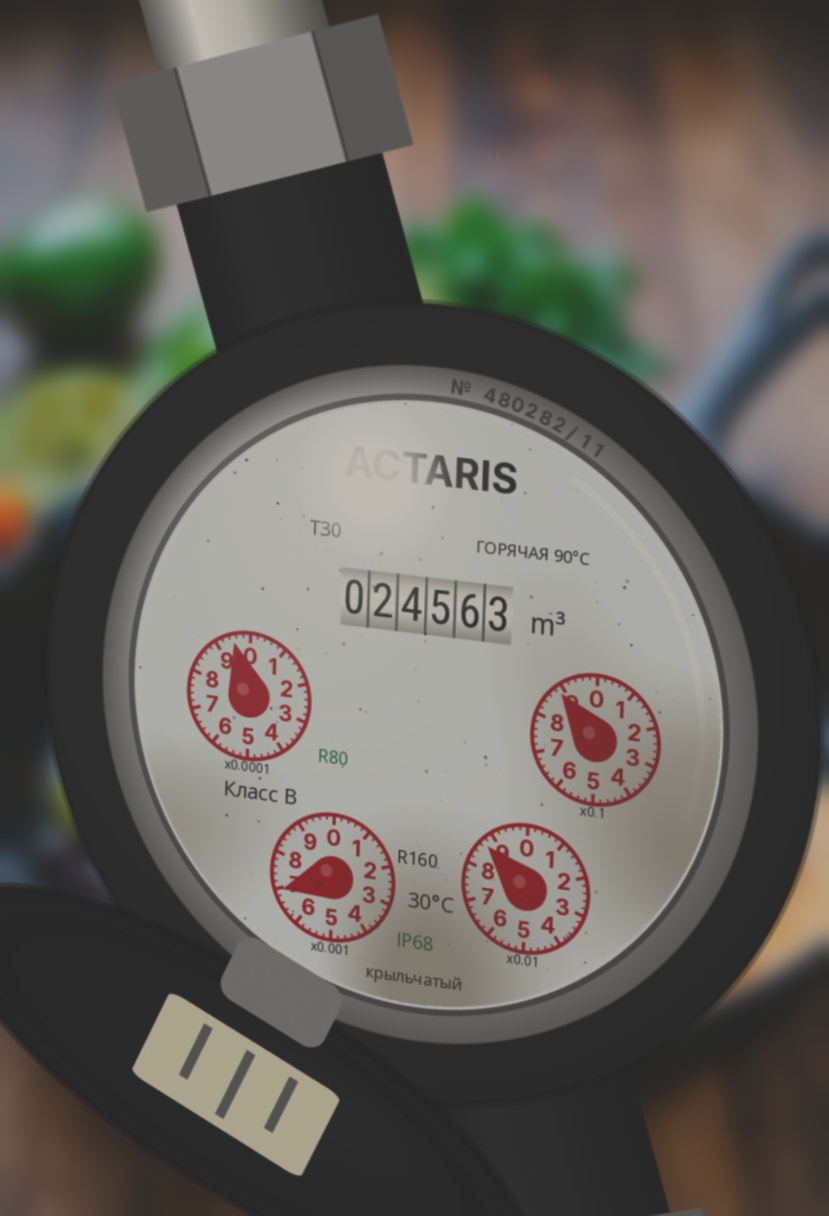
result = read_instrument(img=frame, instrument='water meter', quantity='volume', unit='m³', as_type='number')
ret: 24563.8869 m³
